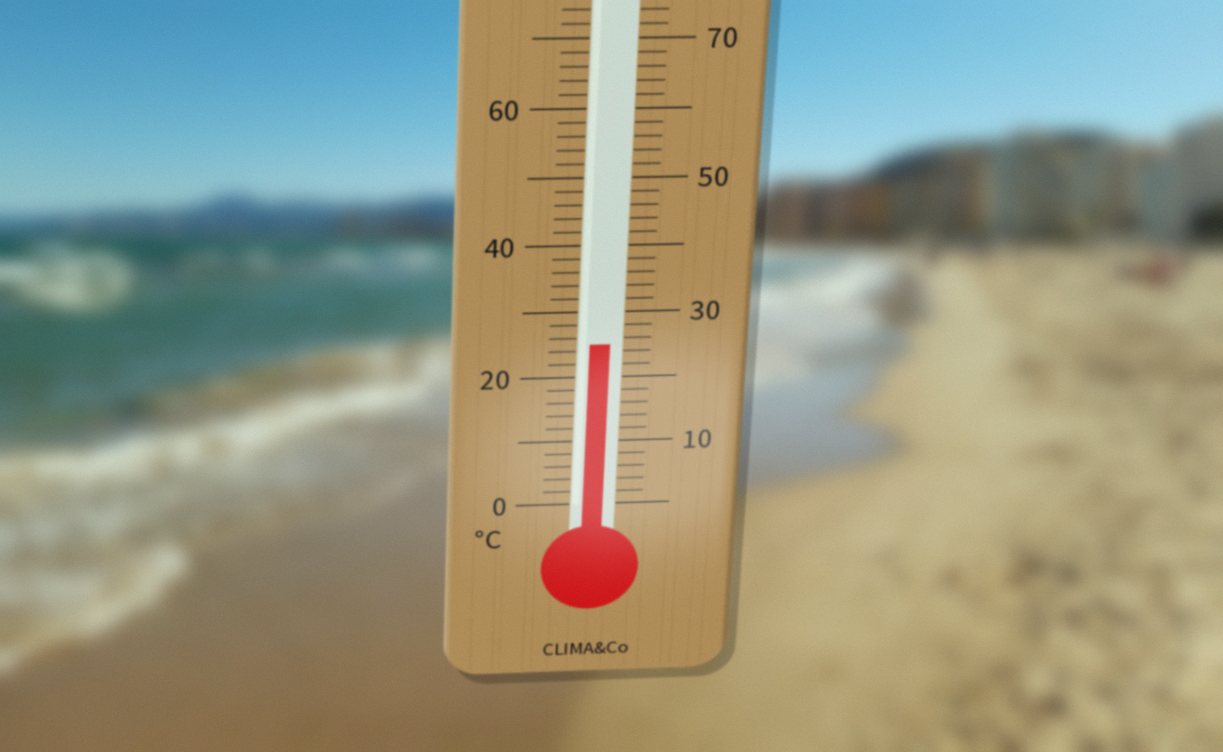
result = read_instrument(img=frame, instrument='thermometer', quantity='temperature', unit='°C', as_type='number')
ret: 25 °C
